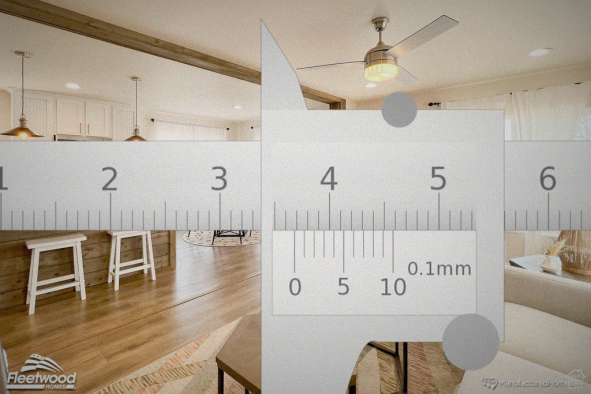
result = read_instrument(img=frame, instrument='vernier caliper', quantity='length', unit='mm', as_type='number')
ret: 36.8 mm
